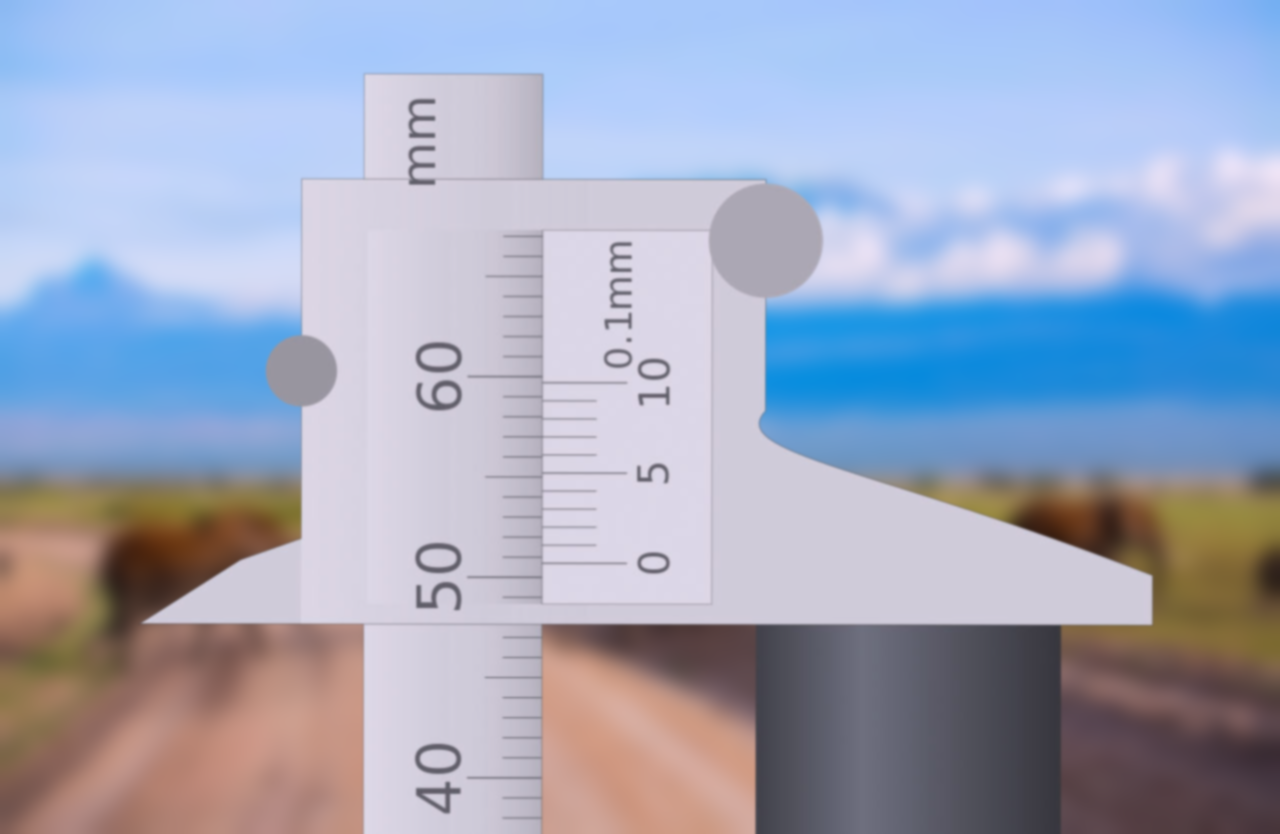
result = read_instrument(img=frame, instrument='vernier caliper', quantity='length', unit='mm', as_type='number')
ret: 50.7 mm
